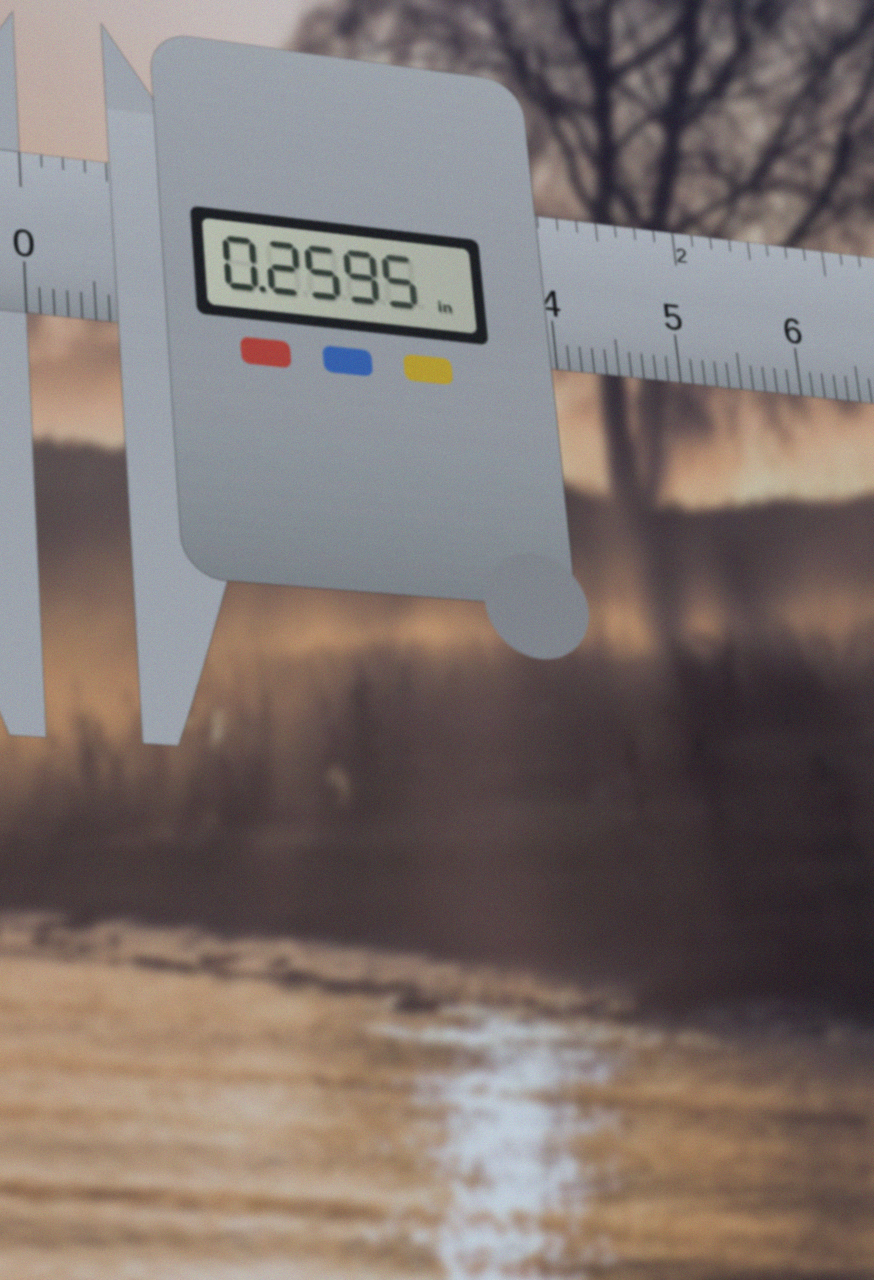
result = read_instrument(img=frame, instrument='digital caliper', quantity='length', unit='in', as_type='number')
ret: 0.2595 in
